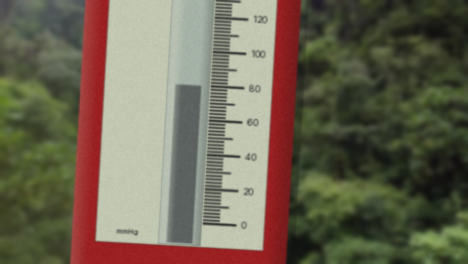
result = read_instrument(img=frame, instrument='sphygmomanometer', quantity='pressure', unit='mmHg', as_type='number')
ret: 80 mmHg
